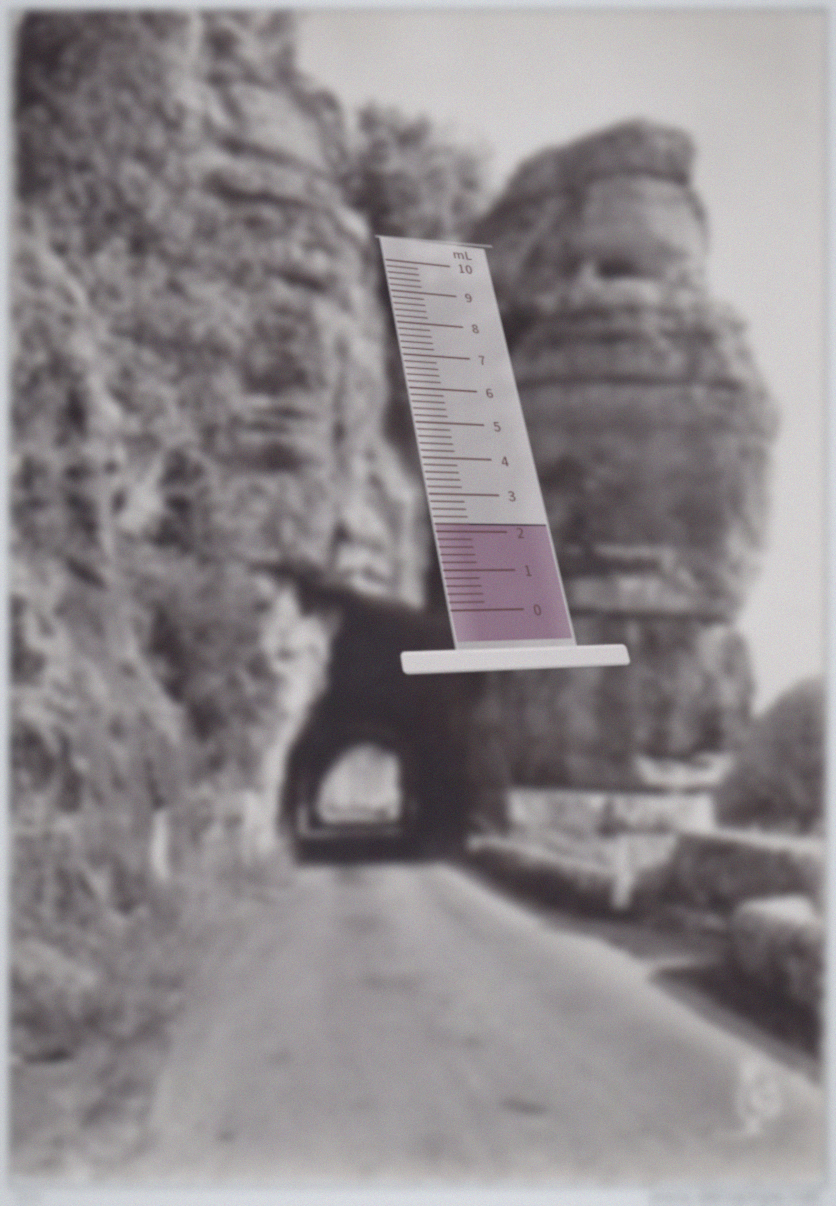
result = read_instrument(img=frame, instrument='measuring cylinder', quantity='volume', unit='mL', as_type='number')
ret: 2.2 mL
